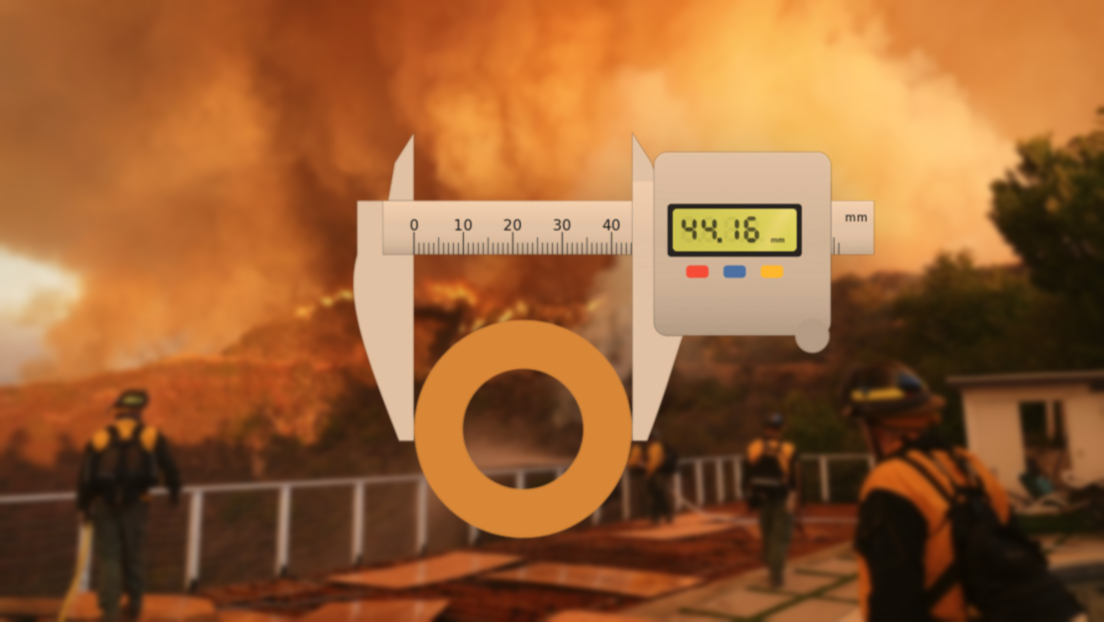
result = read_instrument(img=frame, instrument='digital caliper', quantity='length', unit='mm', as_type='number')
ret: 44.16 mm
